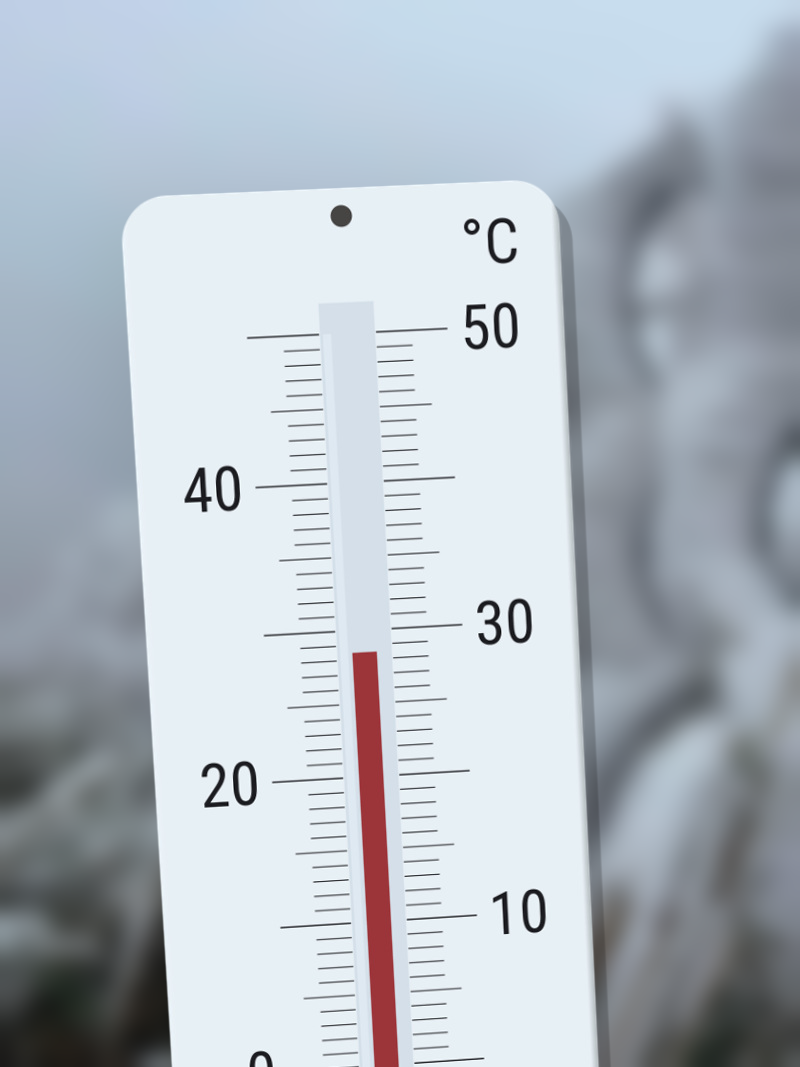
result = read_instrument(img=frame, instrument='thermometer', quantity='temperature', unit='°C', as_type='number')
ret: 28.5 °C
